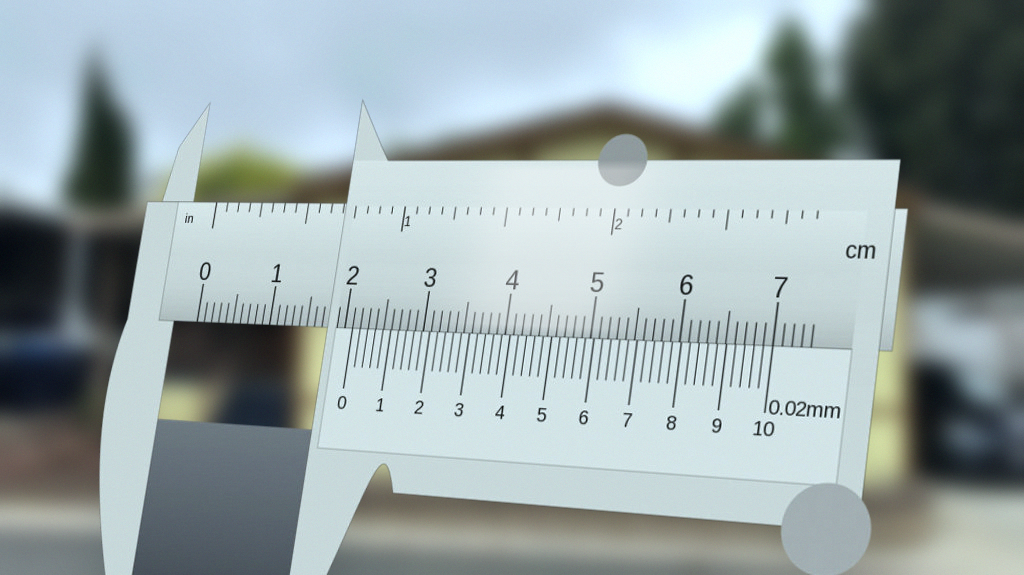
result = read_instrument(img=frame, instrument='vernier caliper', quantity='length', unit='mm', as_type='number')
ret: 21.0 mm
